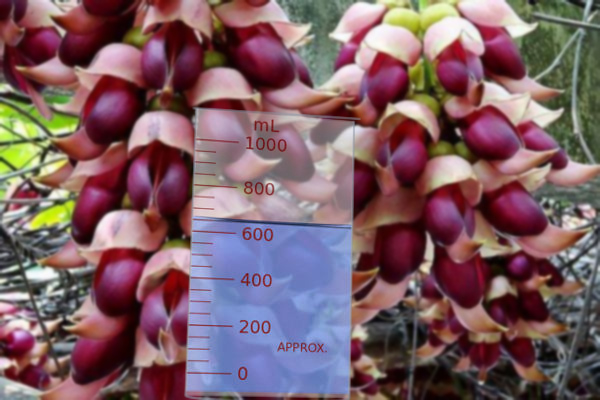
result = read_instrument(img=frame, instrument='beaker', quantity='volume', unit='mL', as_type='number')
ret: 650 mL
